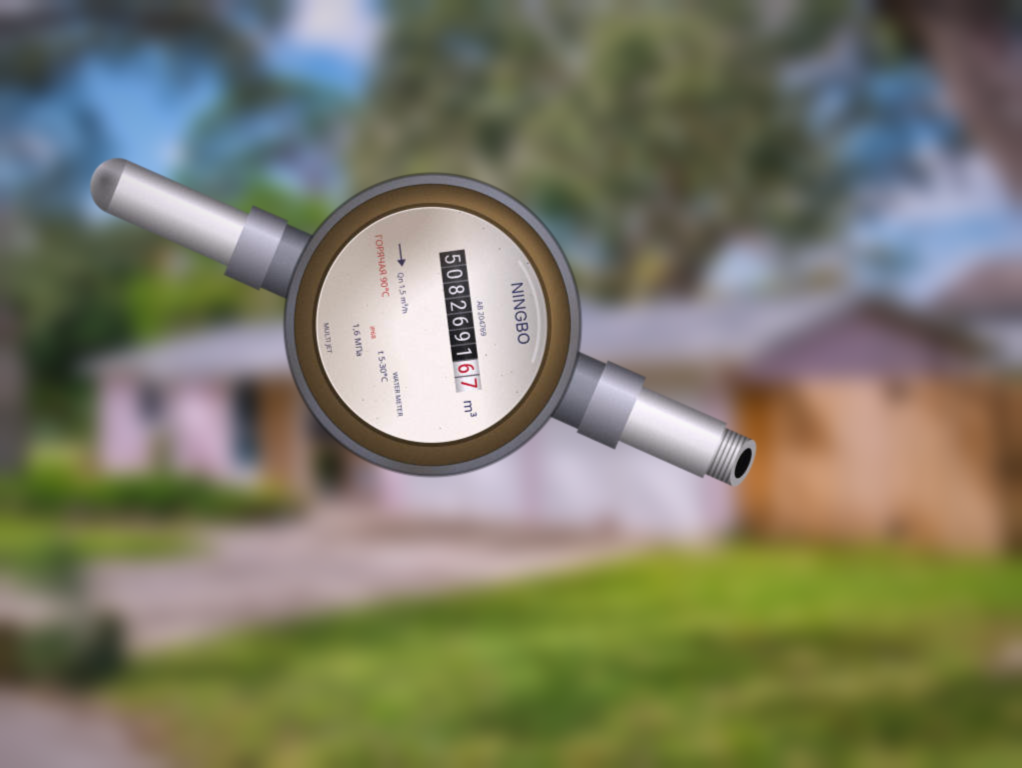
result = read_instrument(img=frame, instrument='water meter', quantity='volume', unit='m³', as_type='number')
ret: 5082691.67 m³
